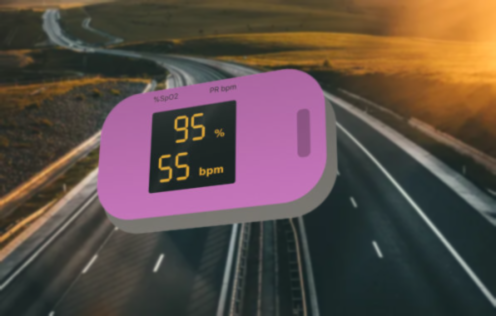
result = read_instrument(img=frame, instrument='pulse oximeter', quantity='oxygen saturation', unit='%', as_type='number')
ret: 95 %
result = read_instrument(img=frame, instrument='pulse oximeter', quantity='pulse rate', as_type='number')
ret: 55 bpm
